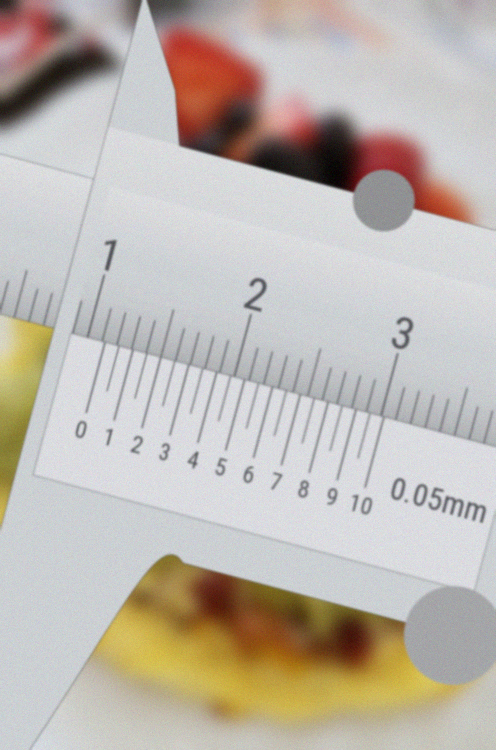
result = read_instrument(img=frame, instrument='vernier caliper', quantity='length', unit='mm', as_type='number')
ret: 11.2 mm
